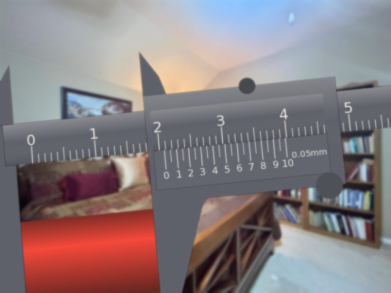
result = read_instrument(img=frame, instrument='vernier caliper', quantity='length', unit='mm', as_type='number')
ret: 20.8 mm
